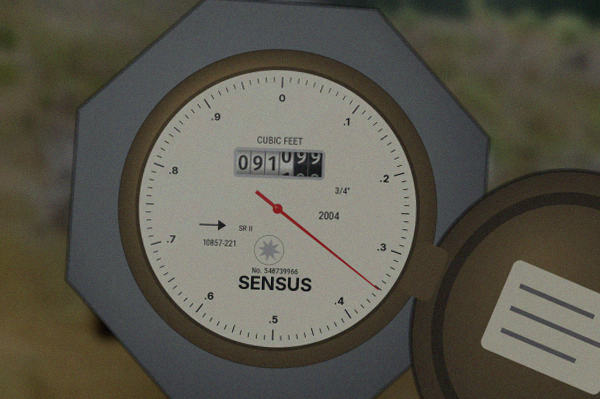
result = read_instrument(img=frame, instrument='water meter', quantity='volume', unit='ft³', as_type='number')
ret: 91099.35 ft³
